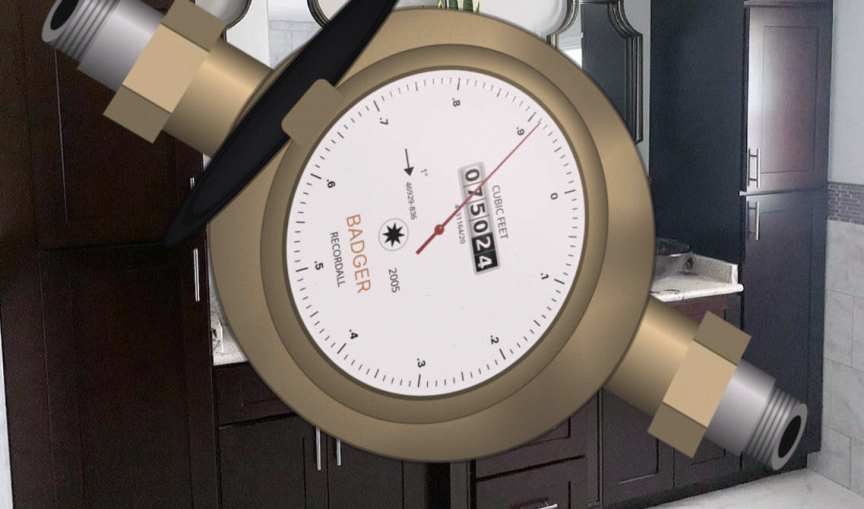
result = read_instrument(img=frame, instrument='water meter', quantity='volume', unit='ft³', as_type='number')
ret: 75023.91 ft³
